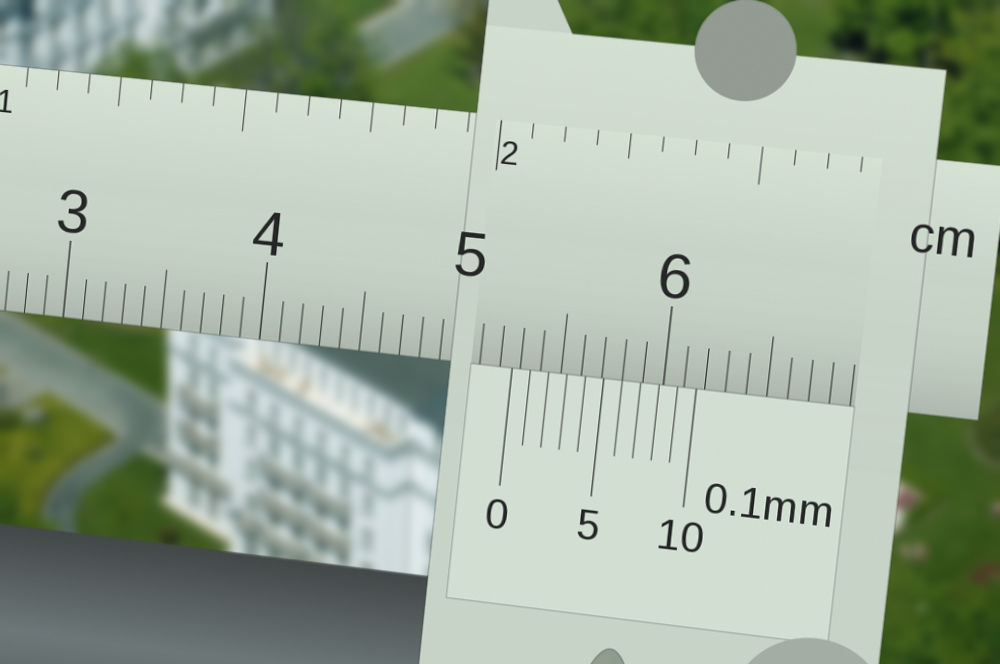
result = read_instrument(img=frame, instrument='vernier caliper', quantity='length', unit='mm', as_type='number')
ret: 52.6 mm
